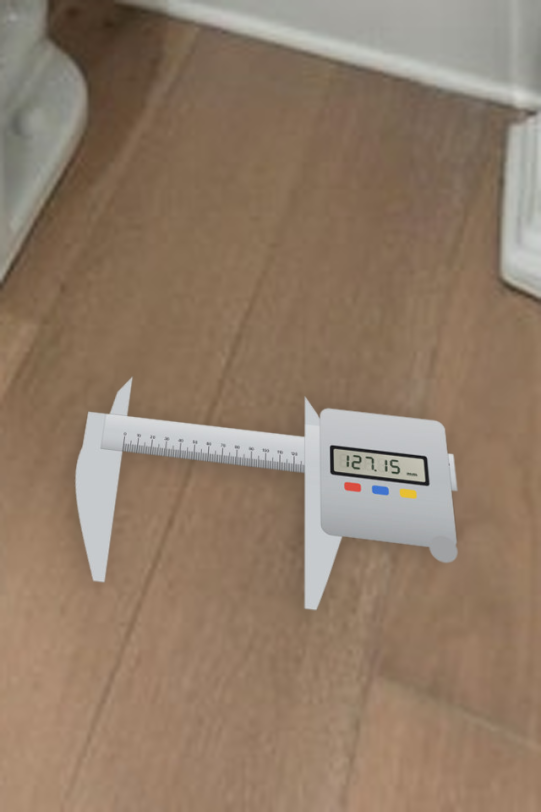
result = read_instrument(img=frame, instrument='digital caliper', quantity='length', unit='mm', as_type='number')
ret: 127.15 mm
